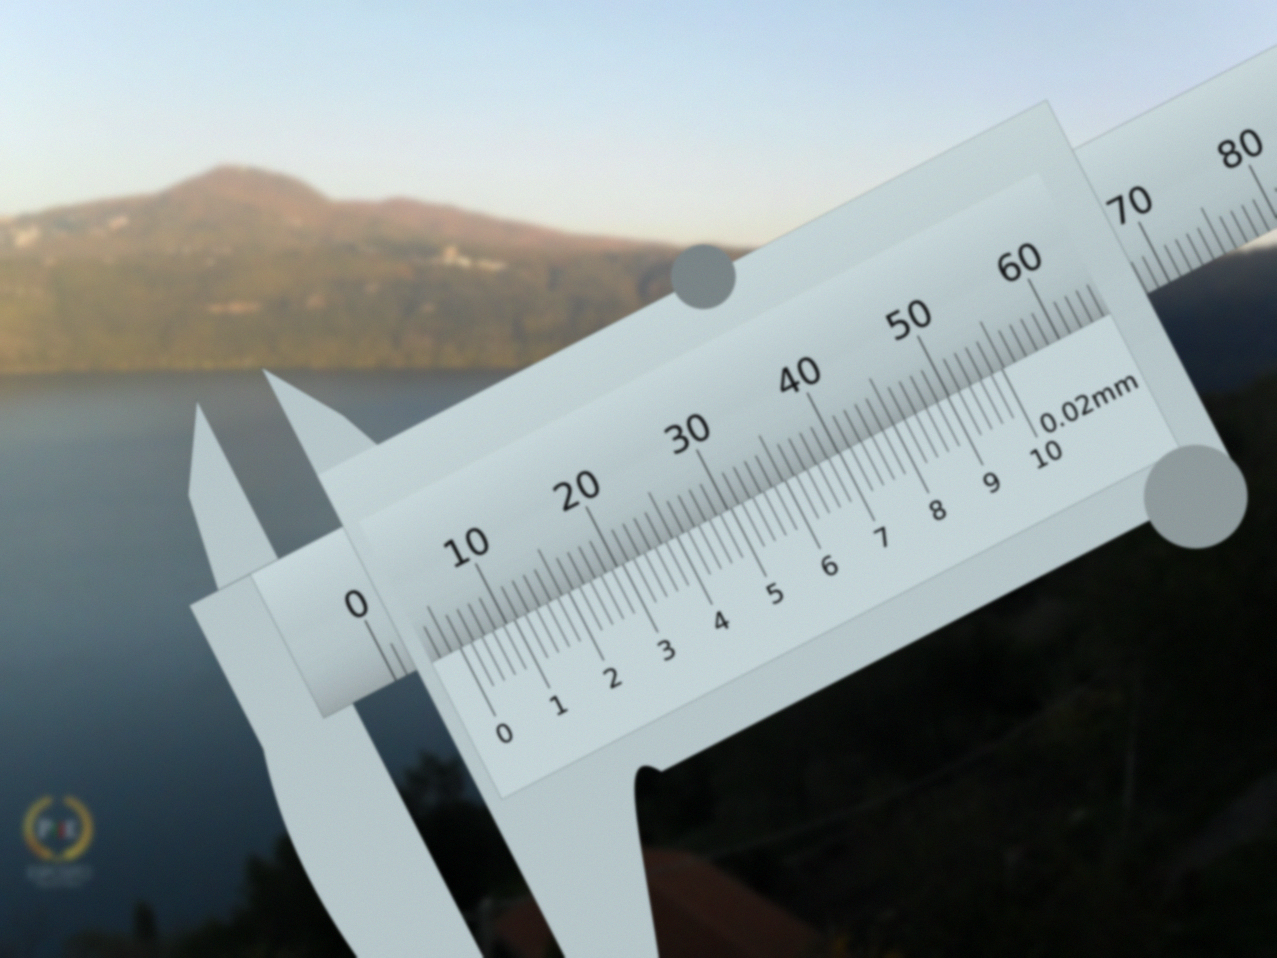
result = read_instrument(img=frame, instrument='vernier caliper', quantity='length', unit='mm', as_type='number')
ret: 5.8 mm
